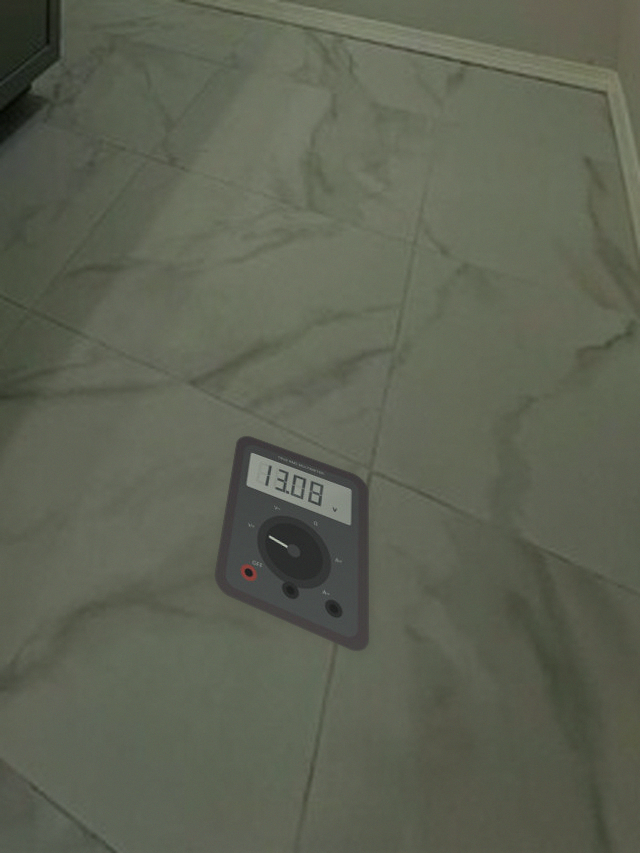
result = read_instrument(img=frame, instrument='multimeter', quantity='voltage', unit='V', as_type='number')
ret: 13.08 V
